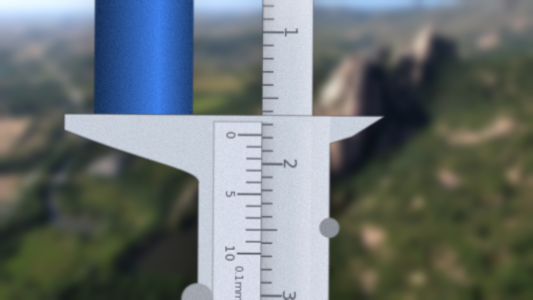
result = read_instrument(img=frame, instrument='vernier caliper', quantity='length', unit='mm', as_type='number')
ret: 17.8 mm
